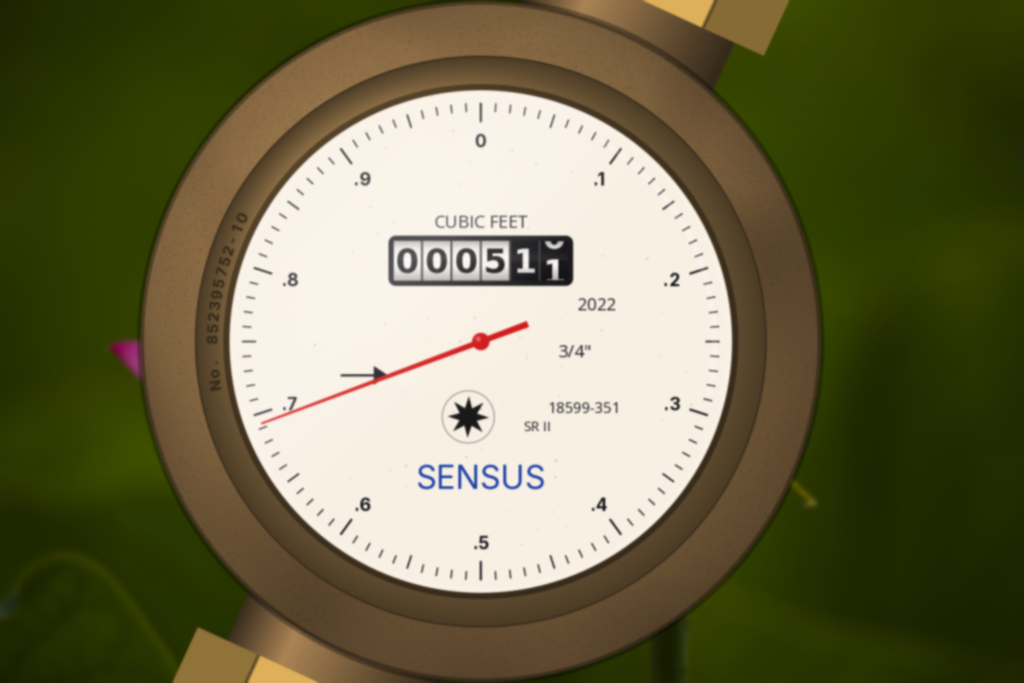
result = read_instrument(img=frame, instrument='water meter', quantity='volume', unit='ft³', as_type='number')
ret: 510.69 ft³
